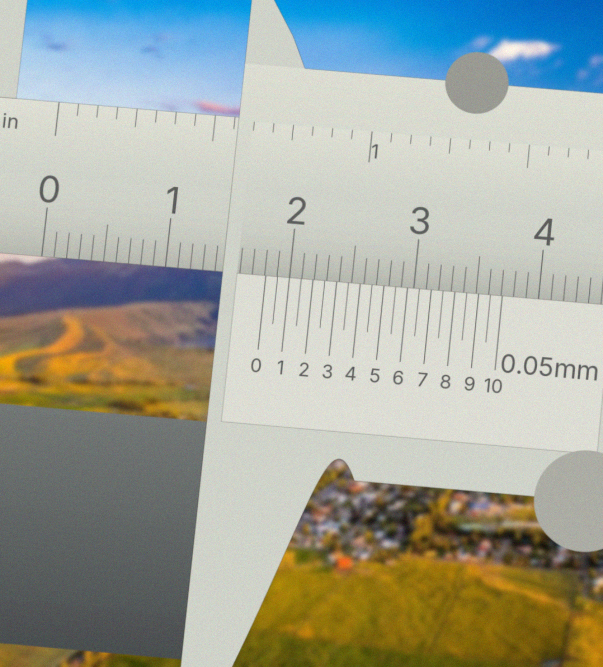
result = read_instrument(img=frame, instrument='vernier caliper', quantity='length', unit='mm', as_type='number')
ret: 18.1 mm
